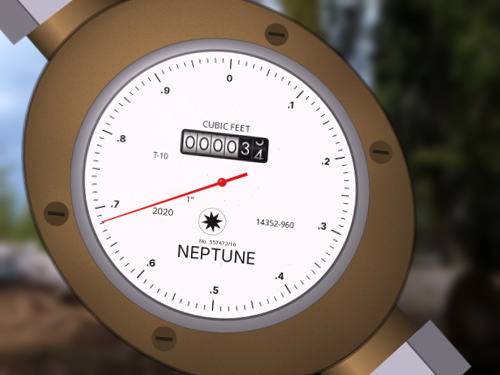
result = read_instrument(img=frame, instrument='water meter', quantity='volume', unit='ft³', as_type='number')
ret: 33.68 ft³
